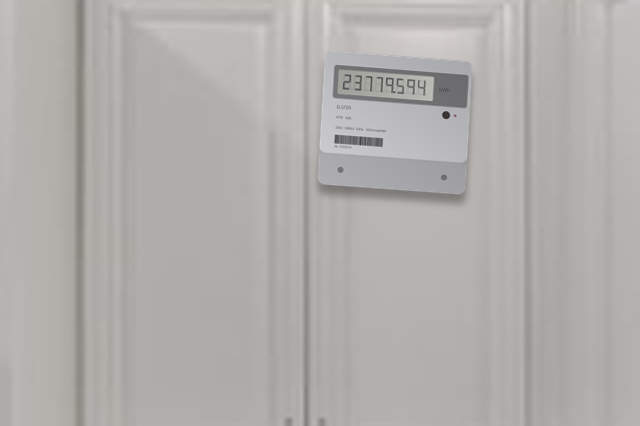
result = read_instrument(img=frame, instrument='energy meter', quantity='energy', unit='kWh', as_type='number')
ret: 23779.594 kWh
